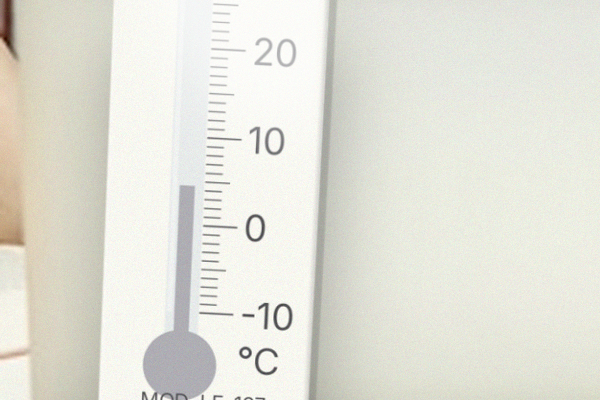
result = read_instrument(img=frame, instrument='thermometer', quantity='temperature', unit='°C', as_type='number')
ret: 4.5 °C
